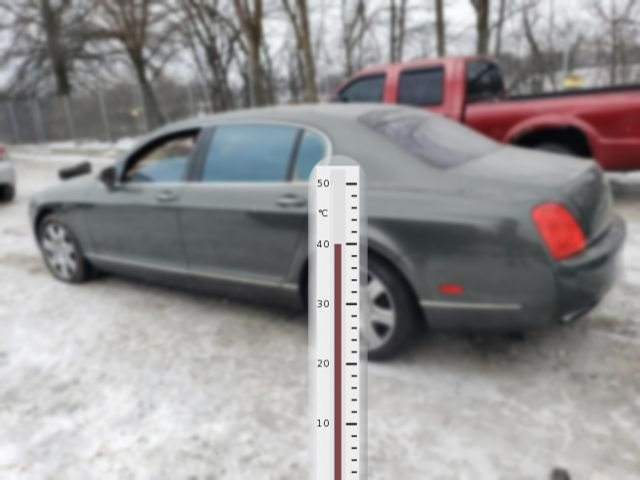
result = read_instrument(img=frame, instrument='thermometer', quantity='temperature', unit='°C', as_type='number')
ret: 40 °C
